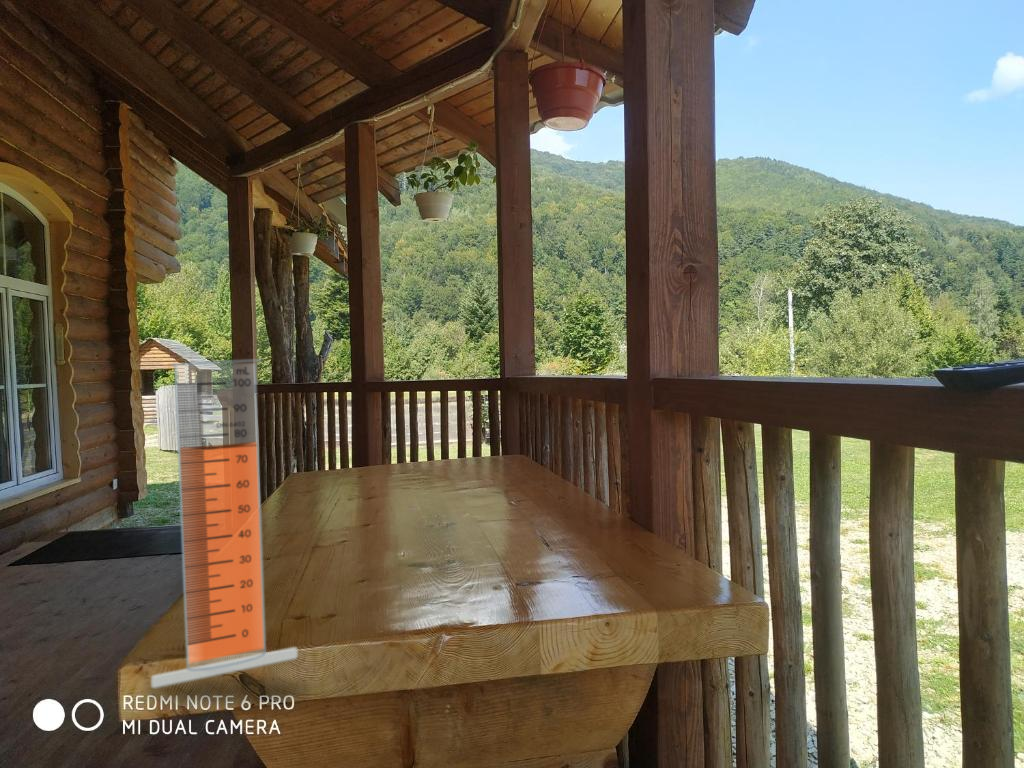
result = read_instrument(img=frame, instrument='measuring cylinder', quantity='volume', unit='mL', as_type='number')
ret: 75 mL
